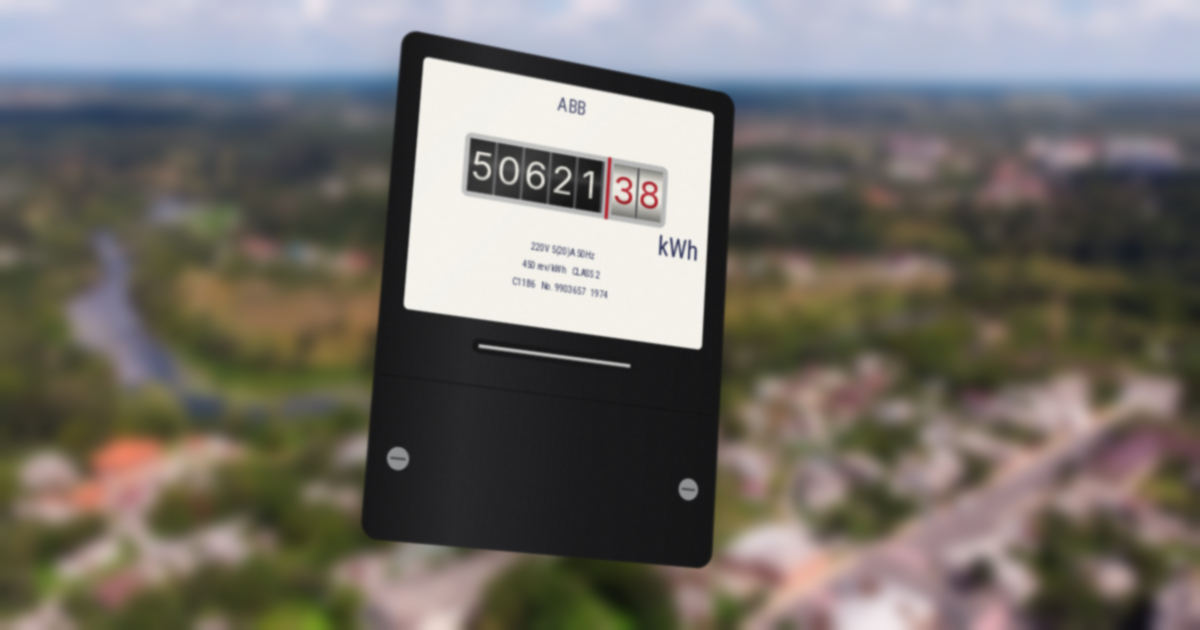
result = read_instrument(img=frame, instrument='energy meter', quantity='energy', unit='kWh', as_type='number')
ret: 50621.38 kWh
